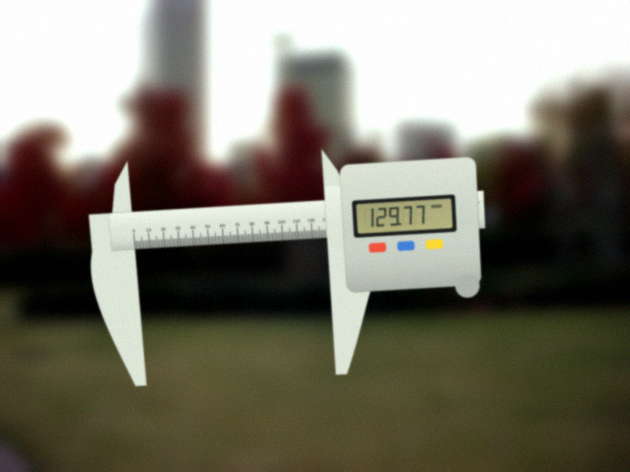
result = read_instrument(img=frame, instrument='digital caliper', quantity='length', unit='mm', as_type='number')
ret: 129.77 mm
